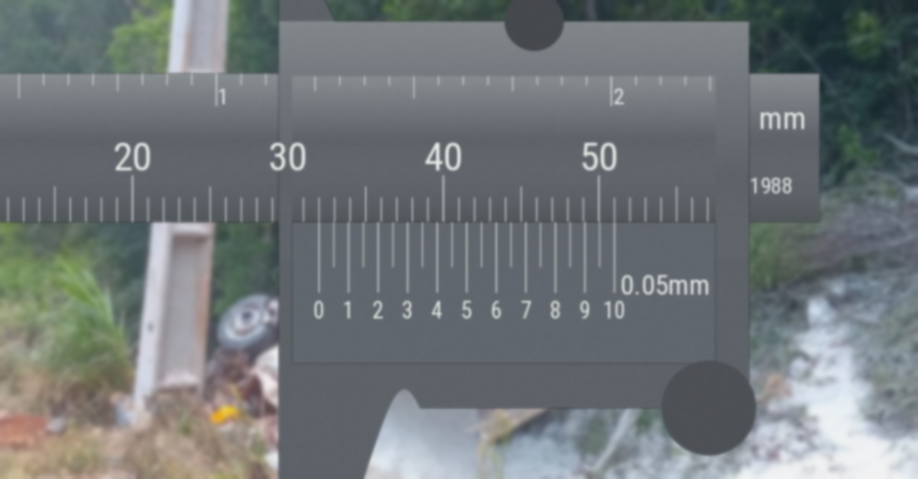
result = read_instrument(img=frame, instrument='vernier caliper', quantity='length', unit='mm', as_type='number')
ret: 32.0 mm
